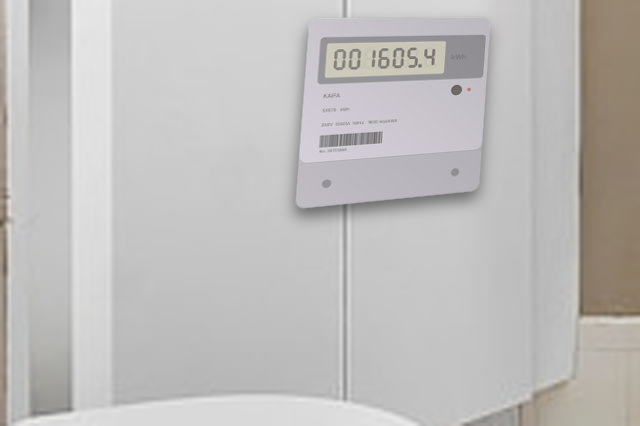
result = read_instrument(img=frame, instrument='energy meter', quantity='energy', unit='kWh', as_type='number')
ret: 1605.4 kWh
